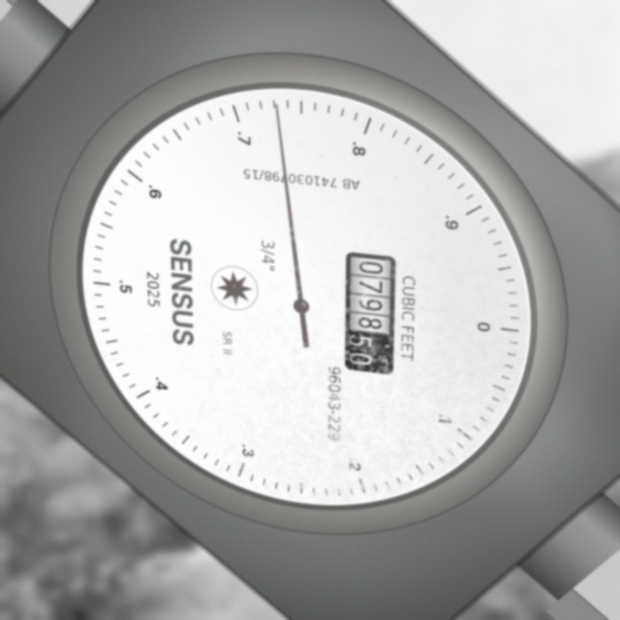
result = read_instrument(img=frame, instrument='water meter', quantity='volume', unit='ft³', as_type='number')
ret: 79849.73 ft³
